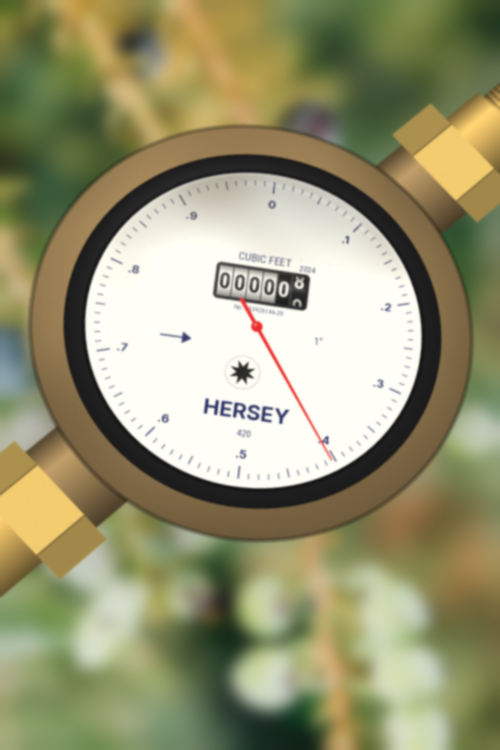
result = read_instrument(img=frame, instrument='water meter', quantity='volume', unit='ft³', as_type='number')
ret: 8.40 ft³
